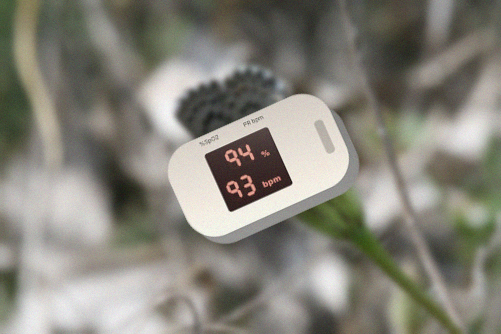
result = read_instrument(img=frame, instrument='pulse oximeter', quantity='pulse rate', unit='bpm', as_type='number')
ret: 93 bpm
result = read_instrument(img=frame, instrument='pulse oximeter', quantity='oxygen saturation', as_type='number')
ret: 94 %
